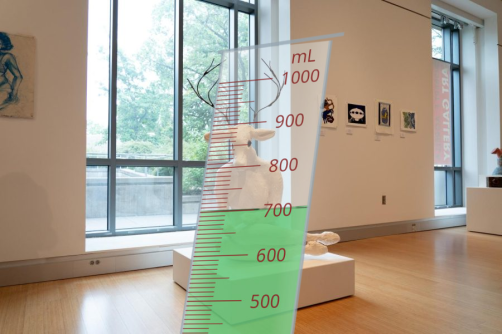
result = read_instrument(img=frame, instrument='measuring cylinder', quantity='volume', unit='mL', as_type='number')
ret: 700 mL
